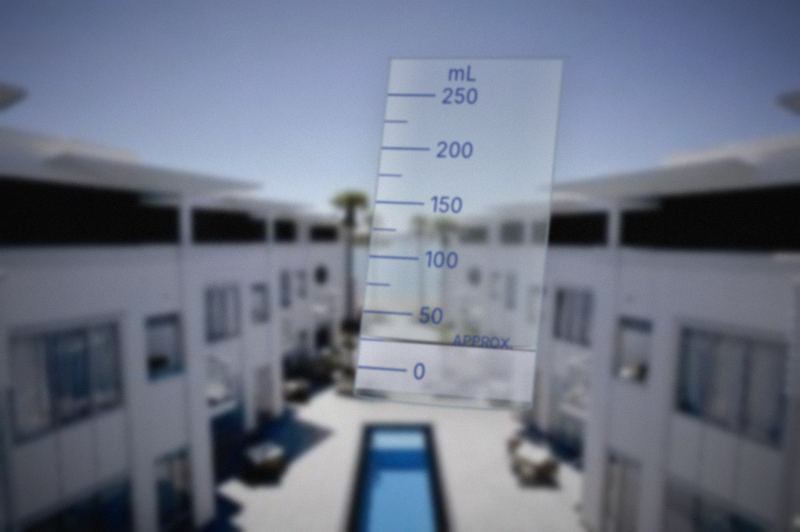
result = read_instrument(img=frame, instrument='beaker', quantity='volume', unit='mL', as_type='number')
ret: 25 mL
